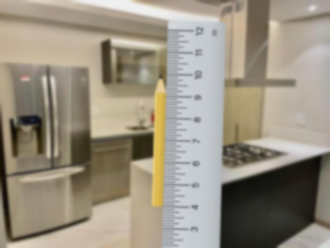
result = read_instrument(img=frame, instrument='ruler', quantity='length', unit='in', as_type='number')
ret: 6 in
